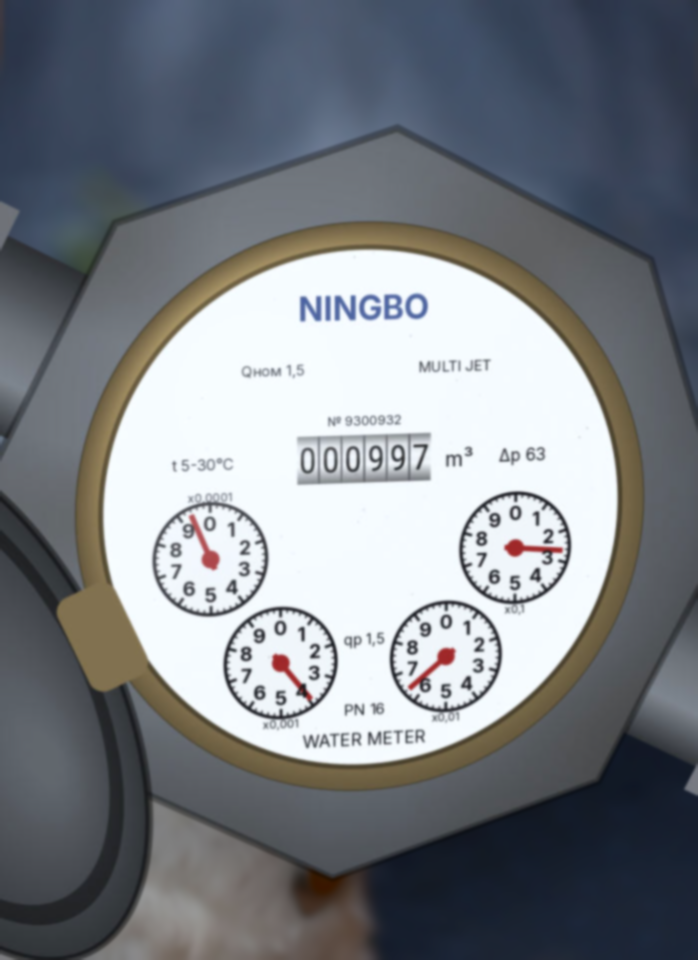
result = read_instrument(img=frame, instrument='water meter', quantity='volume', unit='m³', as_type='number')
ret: 997.2639 m³
